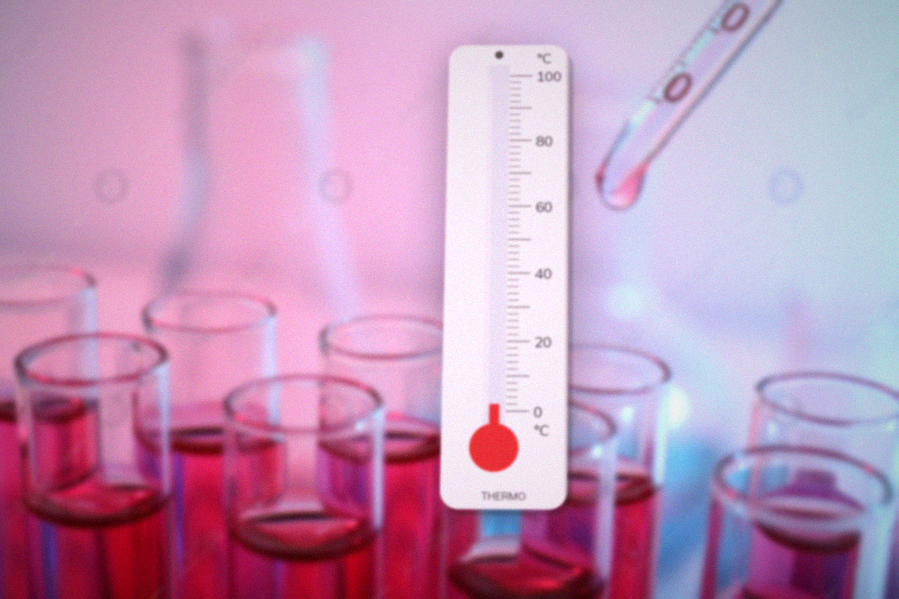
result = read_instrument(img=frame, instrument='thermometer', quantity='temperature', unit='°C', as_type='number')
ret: 2 °C
